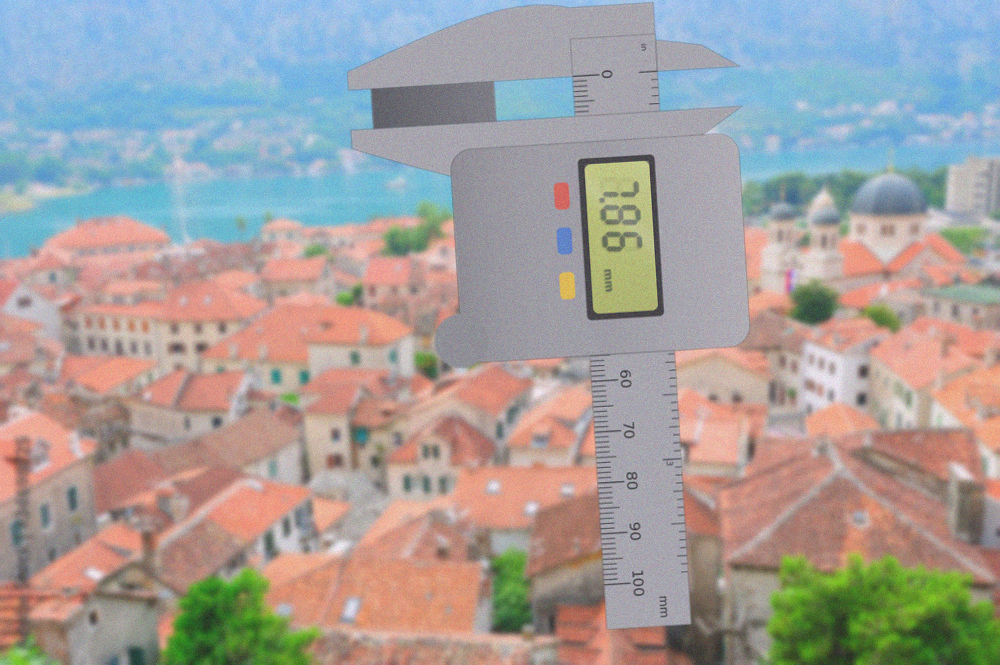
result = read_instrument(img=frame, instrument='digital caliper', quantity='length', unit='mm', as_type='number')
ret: 7.86 mm
